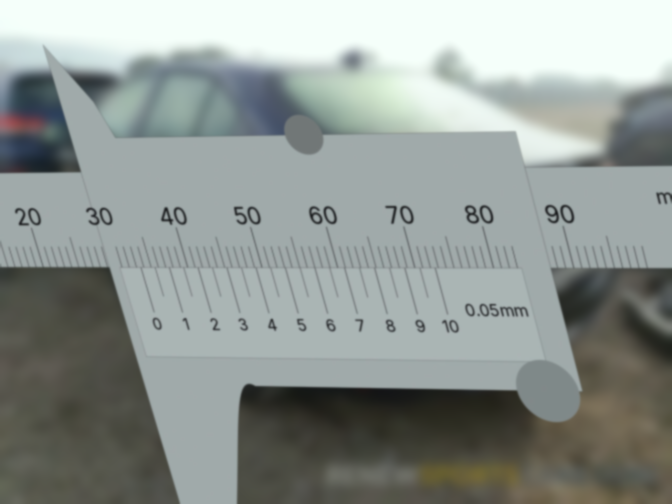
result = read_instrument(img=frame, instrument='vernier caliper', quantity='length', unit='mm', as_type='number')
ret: 33.6 mm
